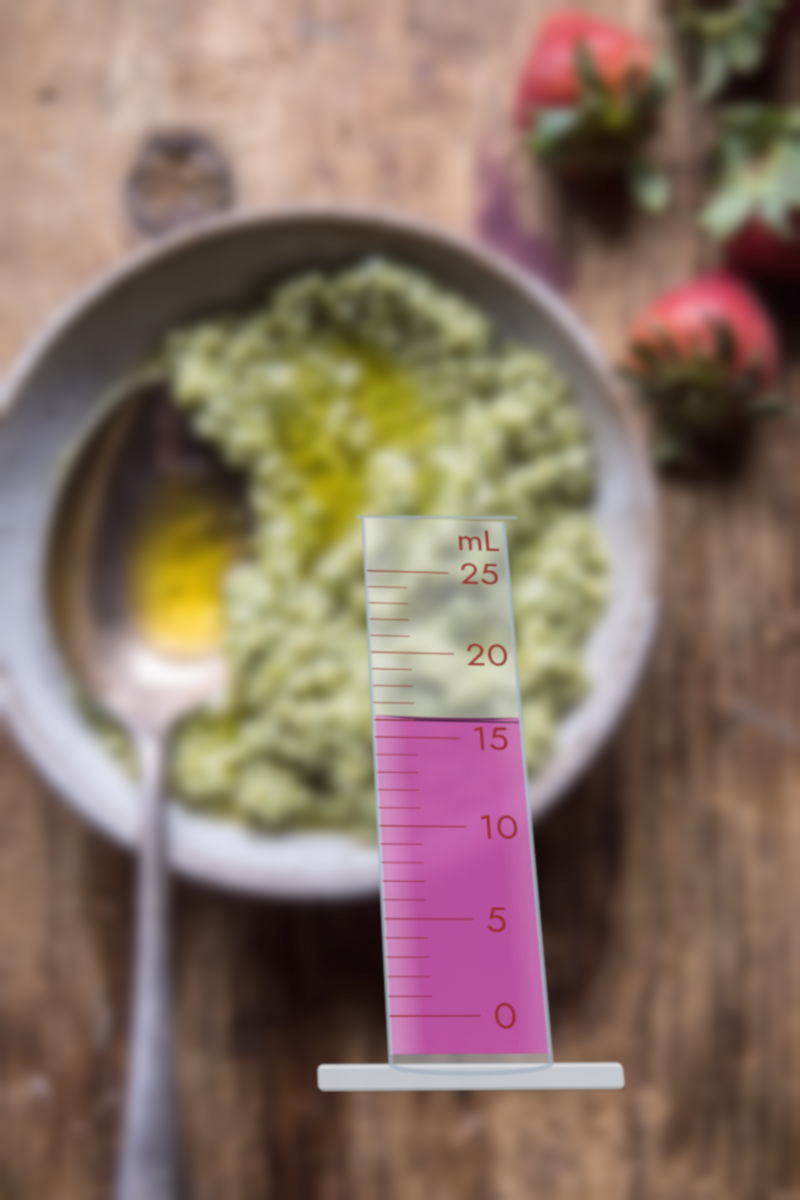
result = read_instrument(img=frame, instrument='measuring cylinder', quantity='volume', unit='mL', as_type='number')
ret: 16 mL
